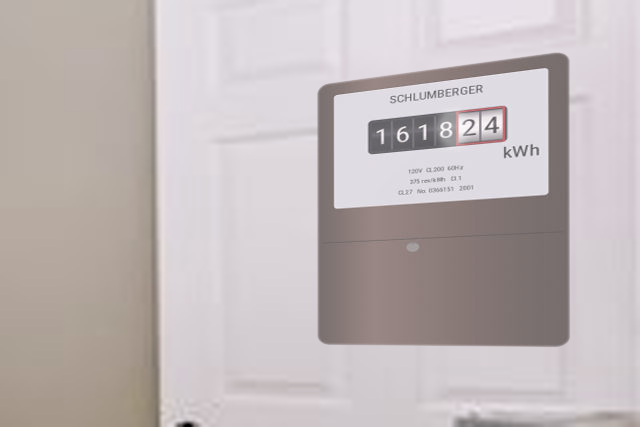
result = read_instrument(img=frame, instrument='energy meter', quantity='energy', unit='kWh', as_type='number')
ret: 1618.24 kWh
